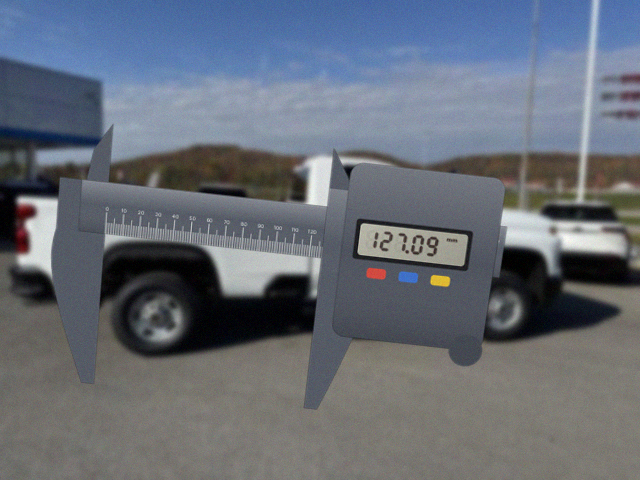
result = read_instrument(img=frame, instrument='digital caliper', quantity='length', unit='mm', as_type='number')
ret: 127.09 mm
